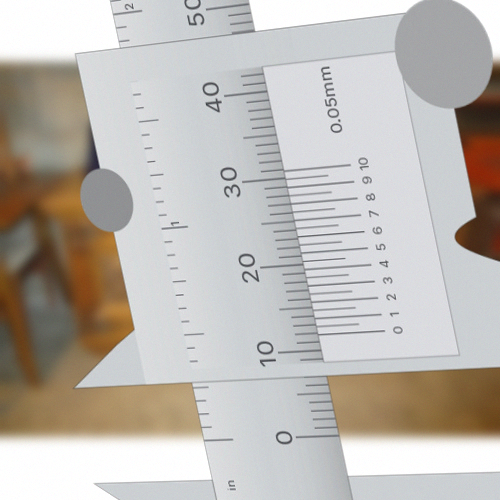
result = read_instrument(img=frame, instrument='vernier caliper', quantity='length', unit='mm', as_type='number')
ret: 11.8 mm
